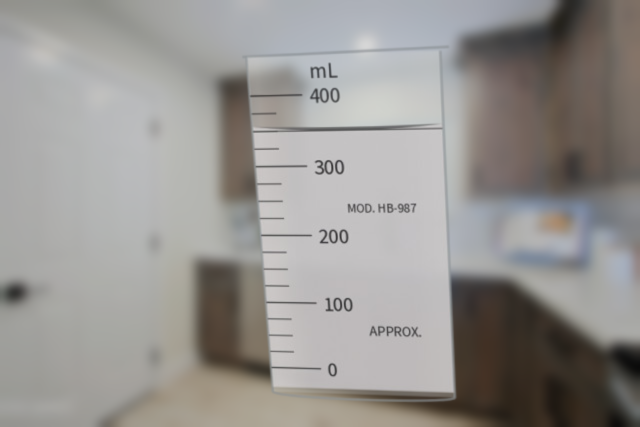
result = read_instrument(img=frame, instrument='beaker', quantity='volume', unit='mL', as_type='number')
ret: 350 mL
